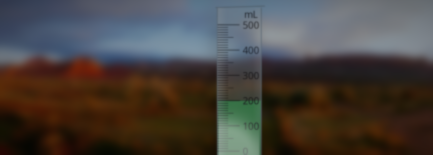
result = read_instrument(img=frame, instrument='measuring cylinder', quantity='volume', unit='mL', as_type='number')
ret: 200 mL
